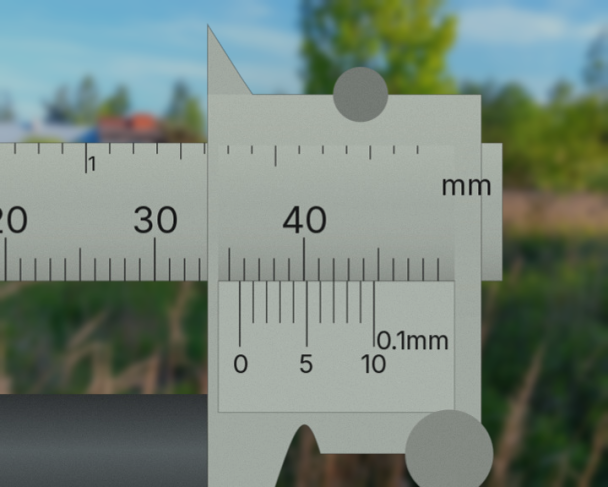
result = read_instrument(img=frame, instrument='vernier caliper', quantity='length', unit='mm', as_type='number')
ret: 35.7 mm
